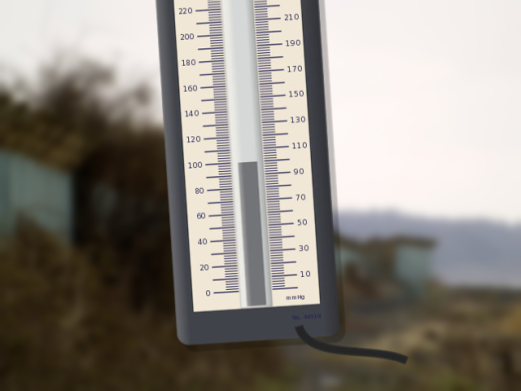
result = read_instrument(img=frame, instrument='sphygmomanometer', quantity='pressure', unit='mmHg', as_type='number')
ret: 100 mmHg
